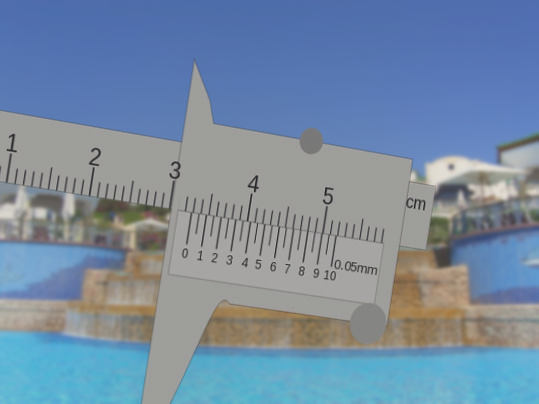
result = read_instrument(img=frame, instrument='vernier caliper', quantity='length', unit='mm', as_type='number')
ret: 32.8 mm
